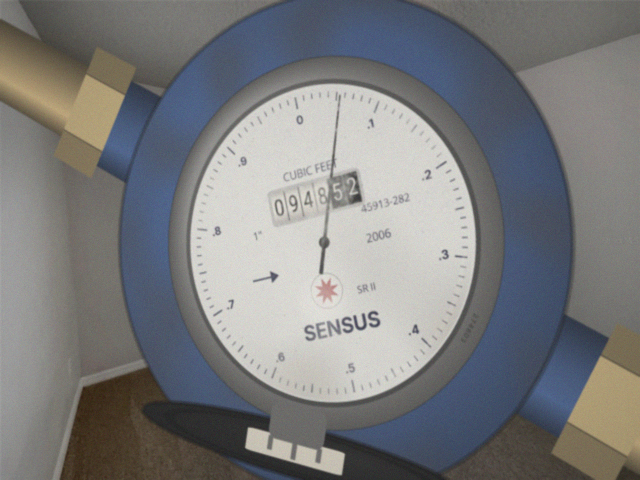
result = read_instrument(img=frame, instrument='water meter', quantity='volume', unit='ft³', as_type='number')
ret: 94852.05 ft³
